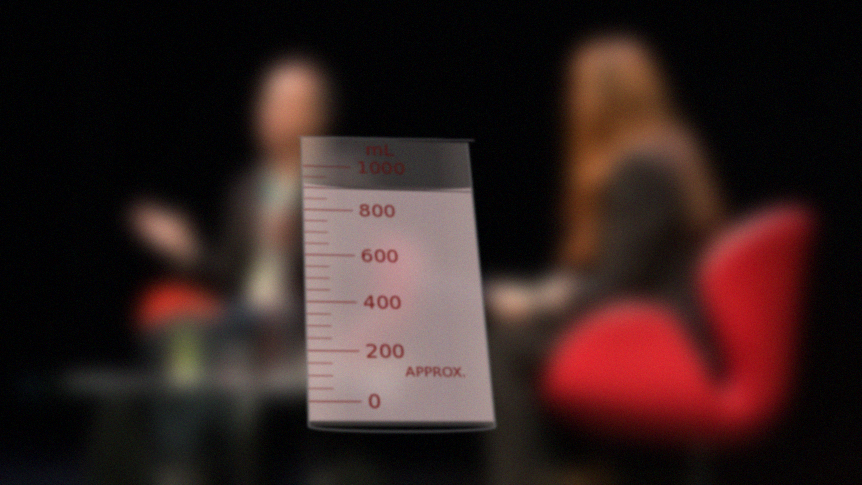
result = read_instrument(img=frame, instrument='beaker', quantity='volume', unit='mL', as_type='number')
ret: 900 mL
